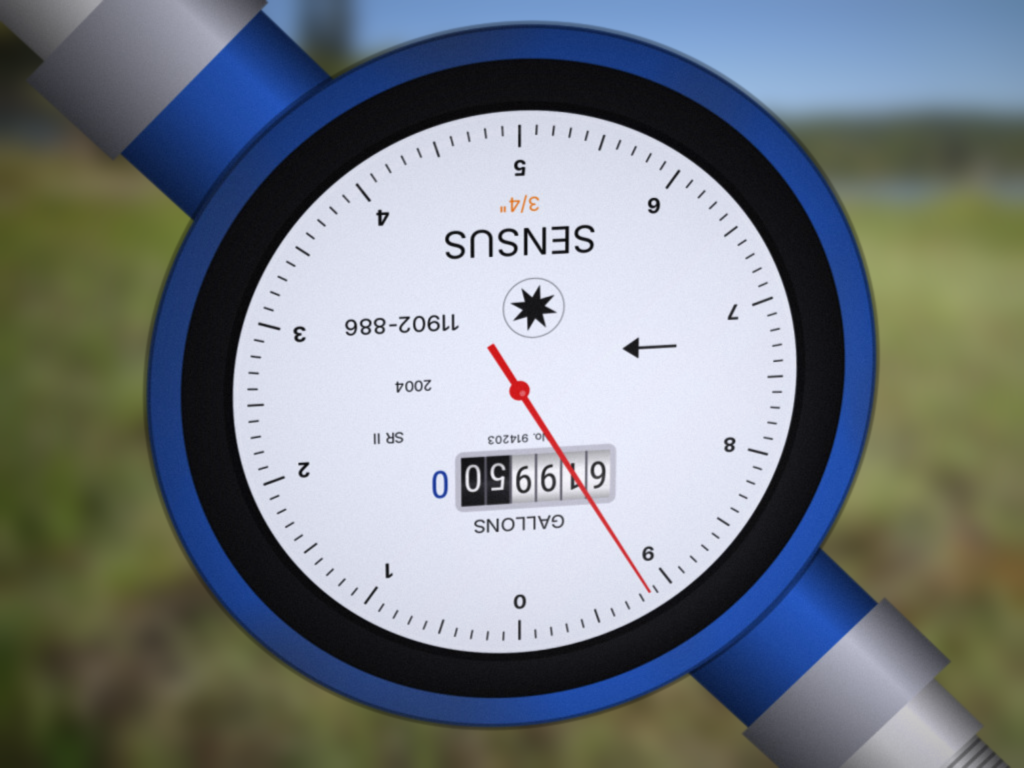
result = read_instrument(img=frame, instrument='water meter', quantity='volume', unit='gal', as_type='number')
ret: 6199499.1 gal
